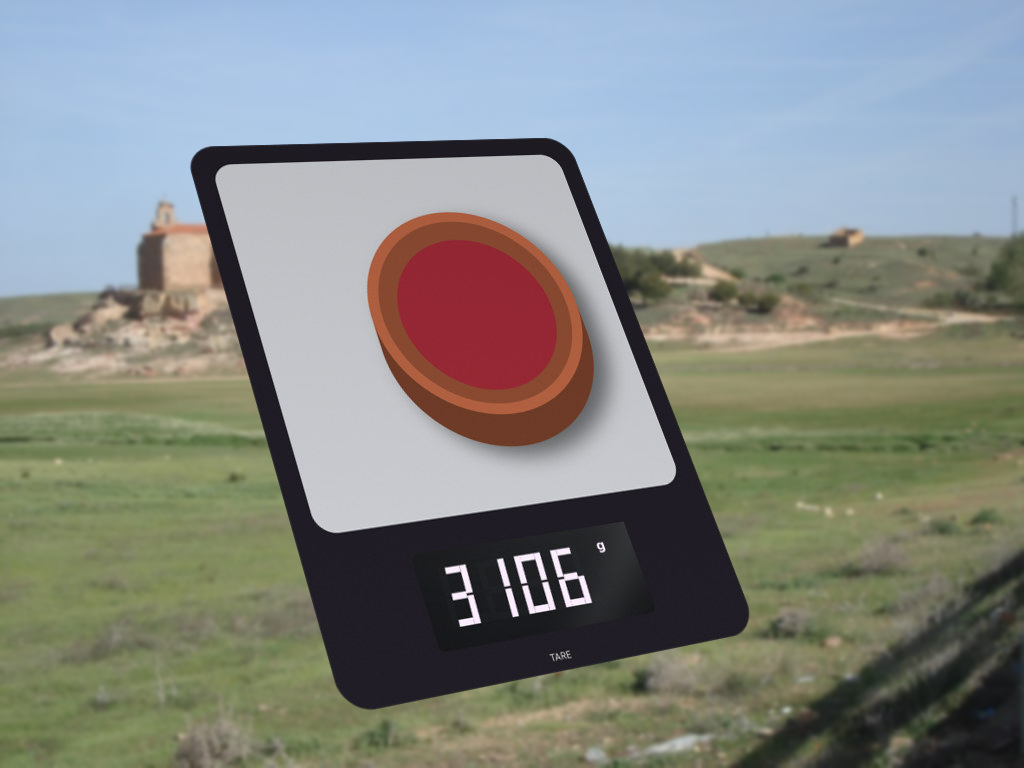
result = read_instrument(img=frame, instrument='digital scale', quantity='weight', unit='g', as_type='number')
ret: 3106 g
